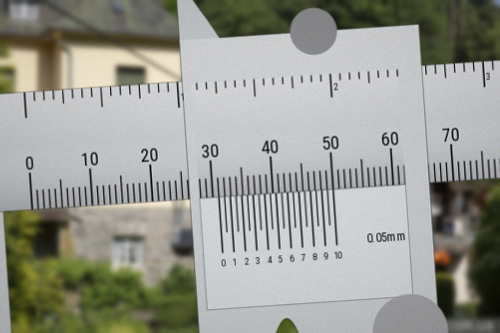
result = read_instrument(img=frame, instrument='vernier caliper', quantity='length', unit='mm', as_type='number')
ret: 31.0 mm
